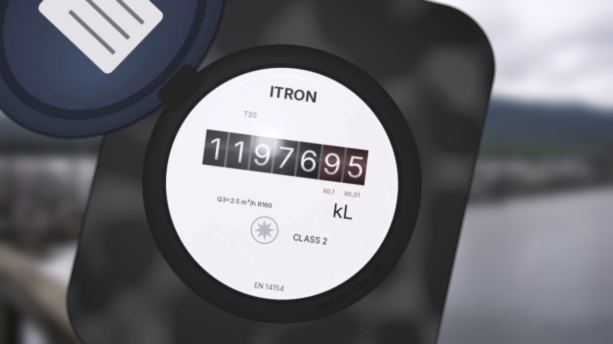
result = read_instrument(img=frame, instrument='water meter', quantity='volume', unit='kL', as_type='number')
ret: 11976.95 kL
